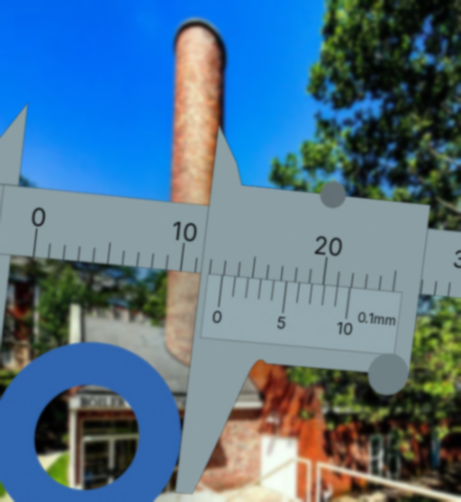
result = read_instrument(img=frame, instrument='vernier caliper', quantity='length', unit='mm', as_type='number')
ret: 12.9 mm
